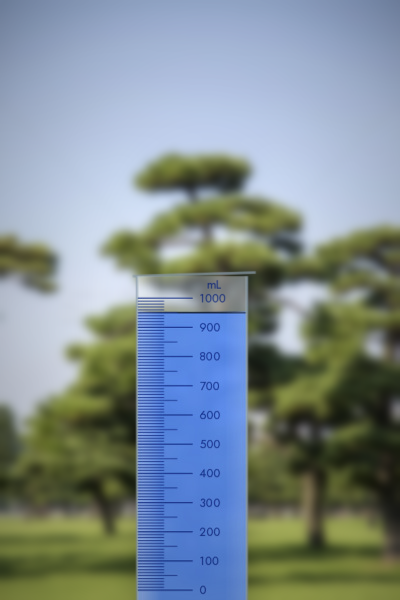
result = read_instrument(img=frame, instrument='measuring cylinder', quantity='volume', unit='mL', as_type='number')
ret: 950 mL
